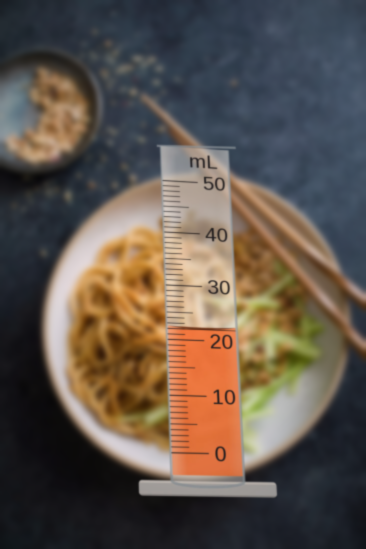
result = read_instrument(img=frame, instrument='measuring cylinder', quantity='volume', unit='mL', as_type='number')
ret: 22 mL
